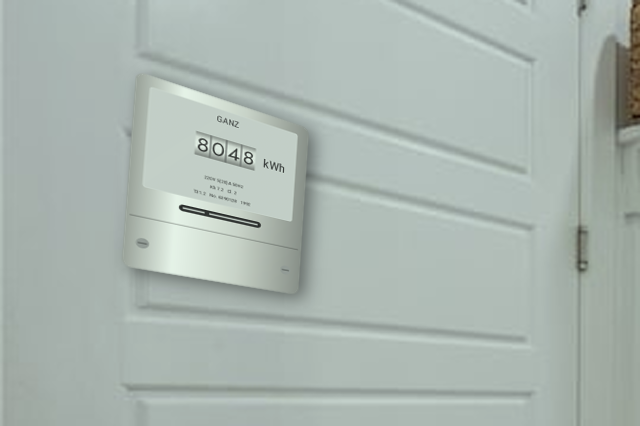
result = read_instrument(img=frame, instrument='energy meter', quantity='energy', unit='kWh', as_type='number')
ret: 8048 kWh
